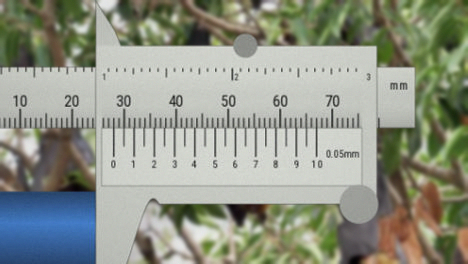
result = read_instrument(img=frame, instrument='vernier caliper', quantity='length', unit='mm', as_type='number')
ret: 28.0 mm
